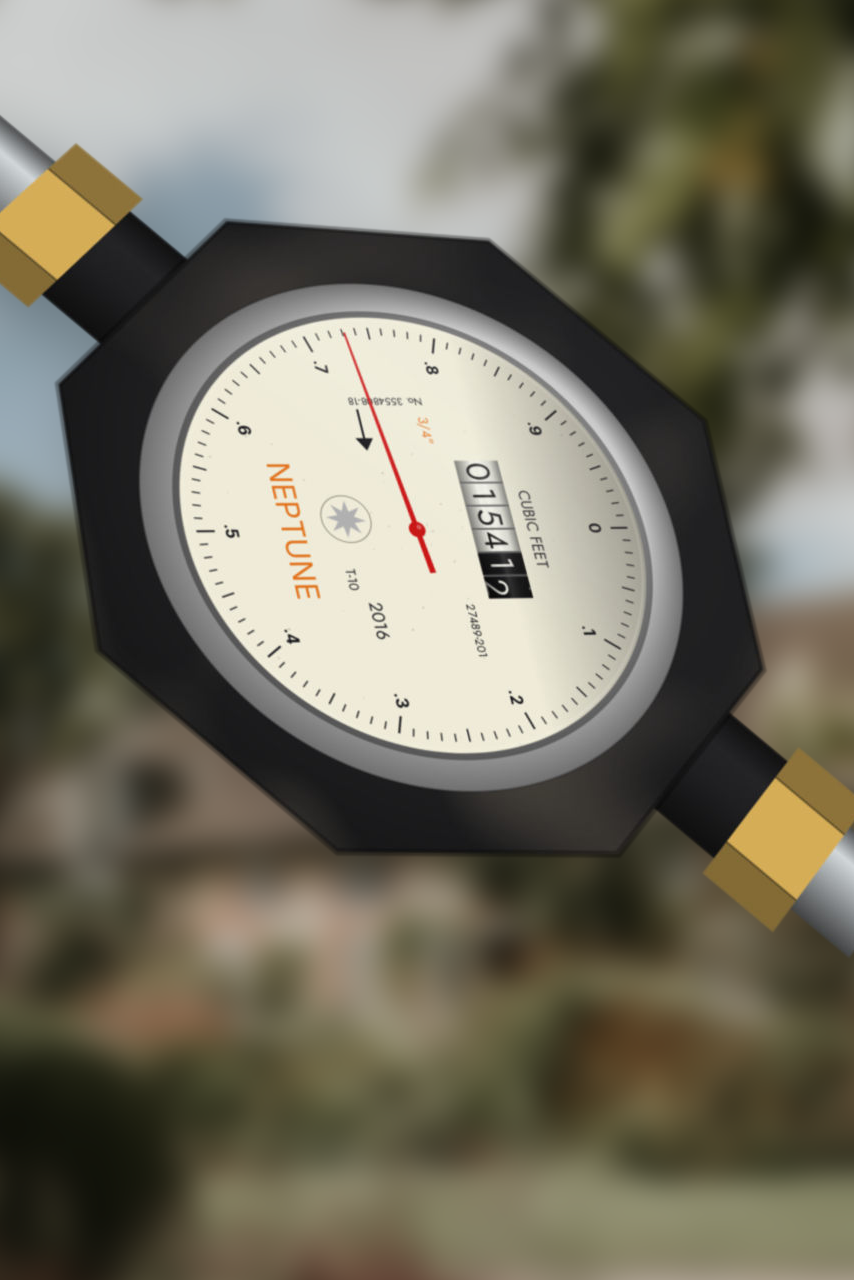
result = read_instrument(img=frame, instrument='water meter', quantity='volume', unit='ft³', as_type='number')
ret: 15411.73 ft³
